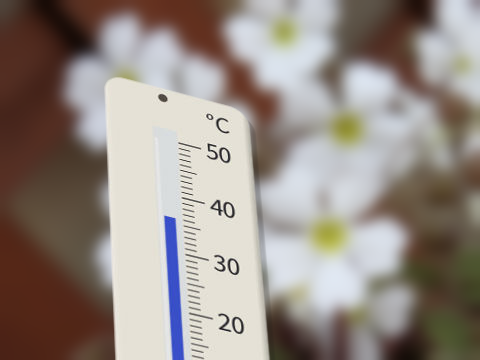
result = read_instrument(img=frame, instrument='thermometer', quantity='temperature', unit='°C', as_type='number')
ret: 36 °C
